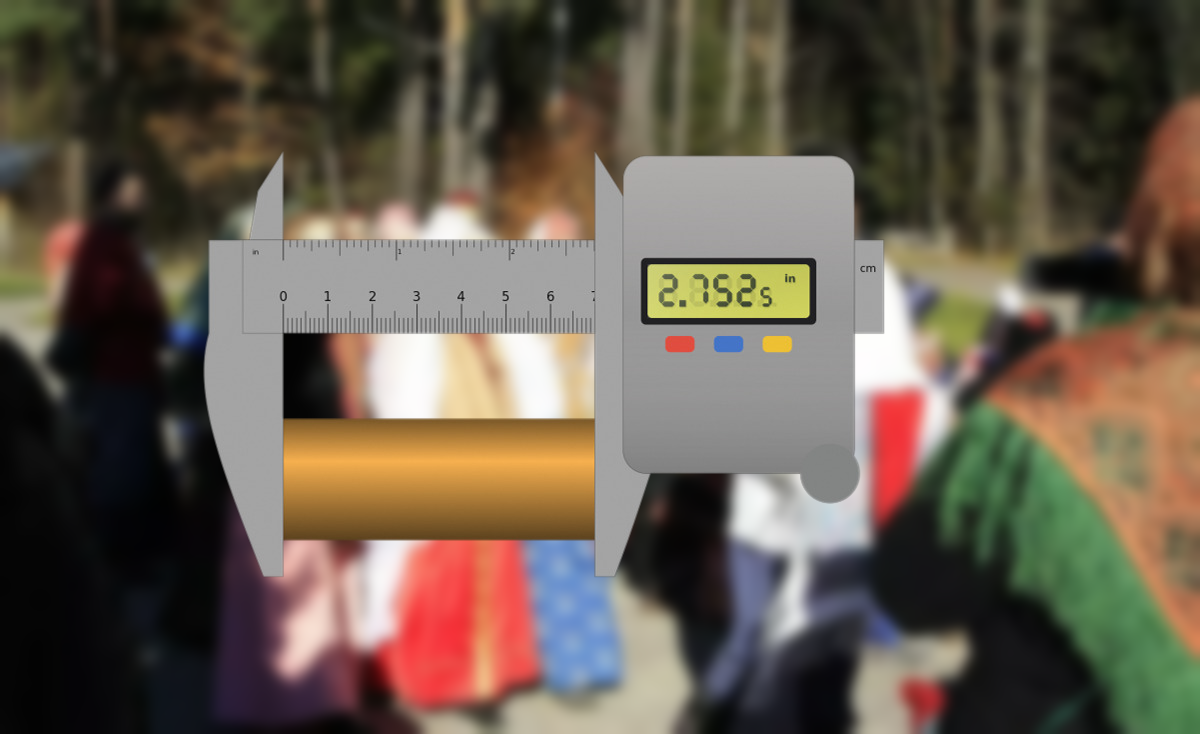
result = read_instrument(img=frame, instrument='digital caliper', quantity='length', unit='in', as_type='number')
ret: 2.7525 in
